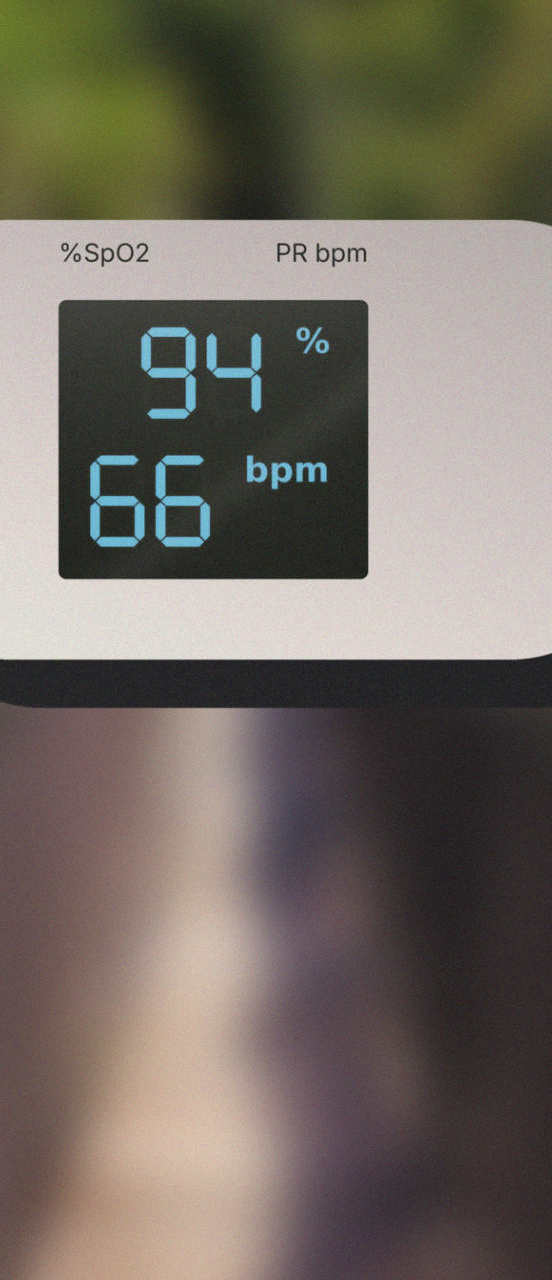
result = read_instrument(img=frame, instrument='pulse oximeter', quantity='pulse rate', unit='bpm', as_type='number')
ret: 66 bpm
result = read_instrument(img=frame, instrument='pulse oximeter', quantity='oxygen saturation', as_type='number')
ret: 94 %
